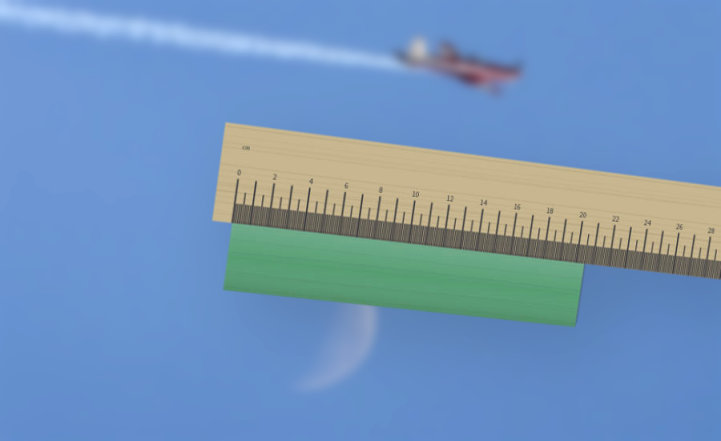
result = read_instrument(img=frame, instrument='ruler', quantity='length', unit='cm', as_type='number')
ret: 20.5 cm
